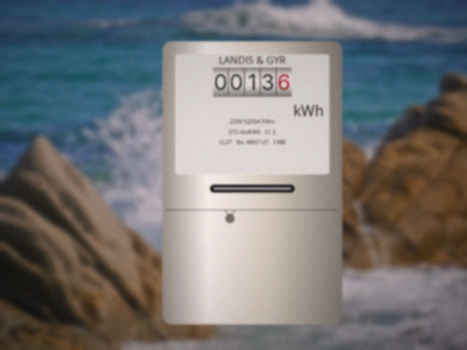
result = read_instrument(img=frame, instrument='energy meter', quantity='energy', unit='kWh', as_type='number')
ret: 13.6 kWh
